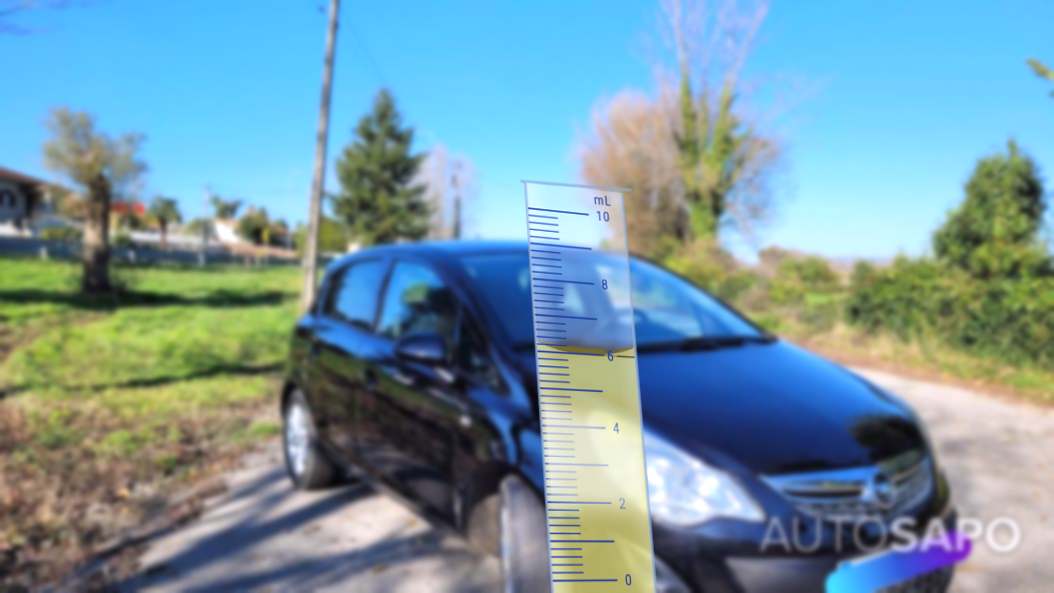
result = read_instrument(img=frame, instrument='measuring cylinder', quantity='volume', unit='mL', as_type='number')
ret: 6 mL
